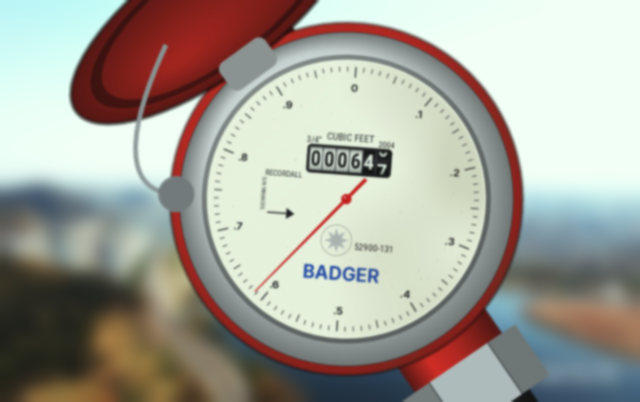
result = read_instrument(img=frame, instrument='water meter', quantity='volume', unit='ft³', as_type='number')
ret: 646.61 ft³
